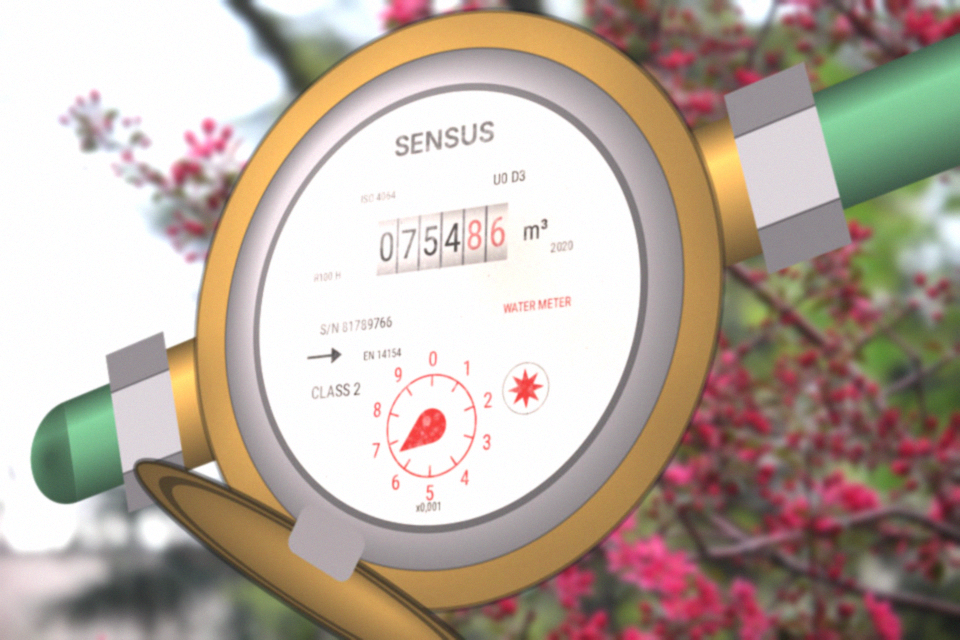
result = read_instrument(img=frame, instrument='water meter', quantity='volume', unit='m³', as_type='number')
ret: 754.866 m³
